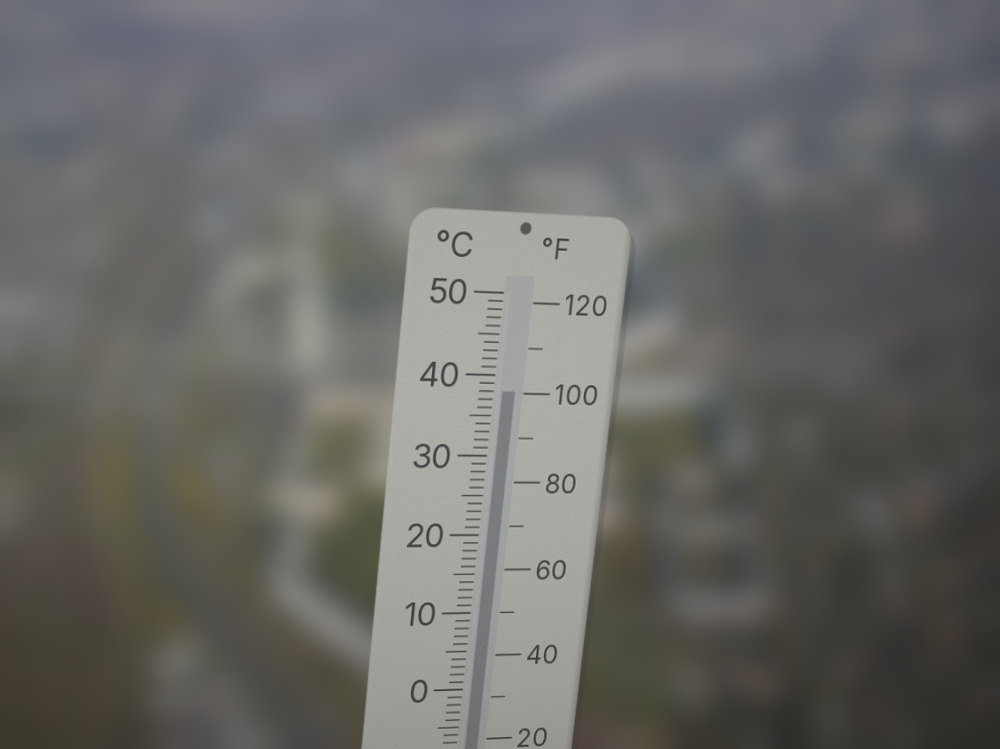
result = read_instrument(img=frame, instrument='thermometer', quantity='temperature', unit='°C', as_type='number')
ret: 38 °C
